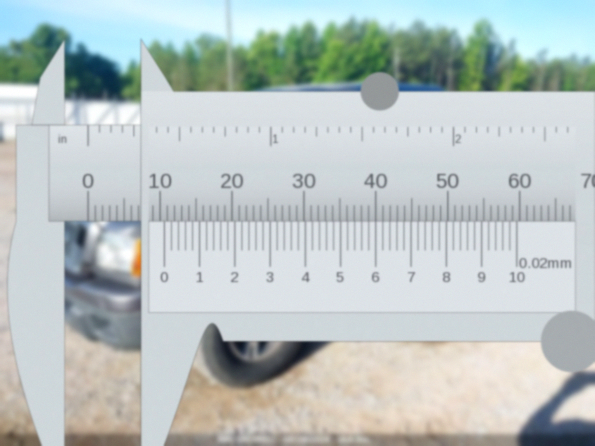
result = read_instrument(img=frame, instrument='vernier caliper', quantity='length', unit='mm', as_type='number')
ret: 10.6 mm
